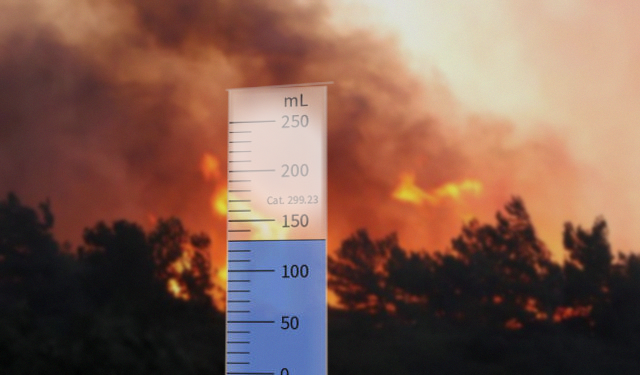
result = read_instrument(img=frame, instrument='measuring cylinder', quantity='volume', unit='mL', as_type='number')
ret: 130 mL
